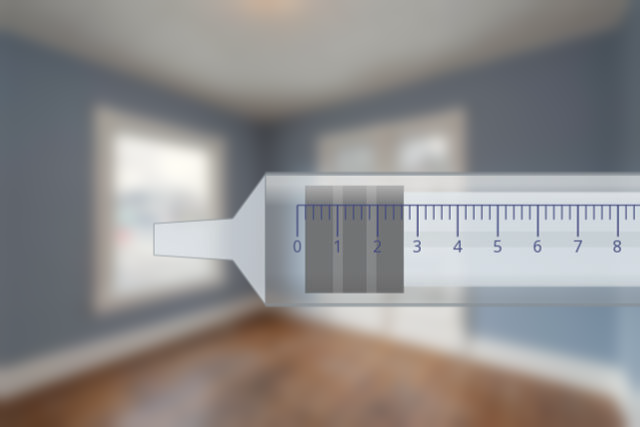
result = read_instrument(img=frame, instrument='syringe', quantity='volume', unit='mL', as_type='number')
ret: 0.2 mL
